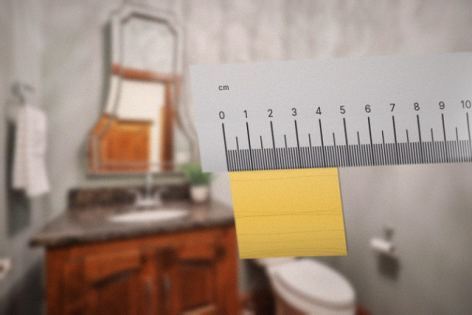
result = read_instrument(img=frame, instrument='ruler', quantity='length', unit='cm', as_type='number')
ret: 4.5 cm
